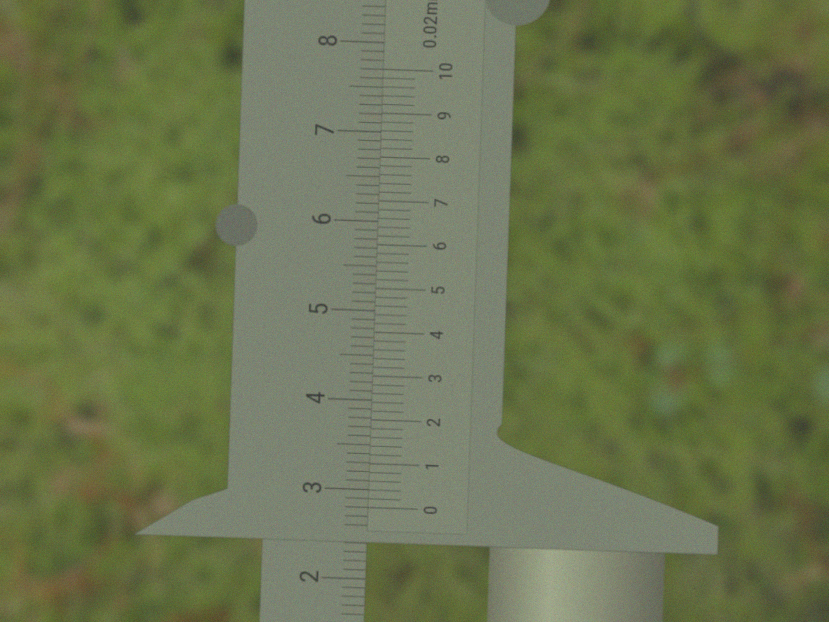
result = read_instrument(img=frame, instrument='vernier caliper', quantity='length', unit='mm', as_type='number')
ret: 28.0 mm
